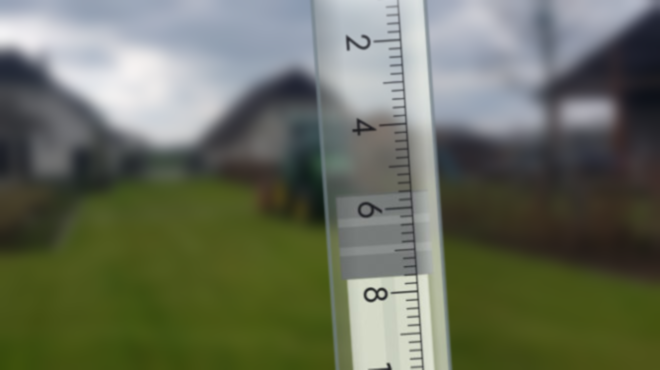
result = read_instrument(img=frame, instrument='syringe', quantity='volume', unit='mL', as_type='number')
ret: 5.6 mL
